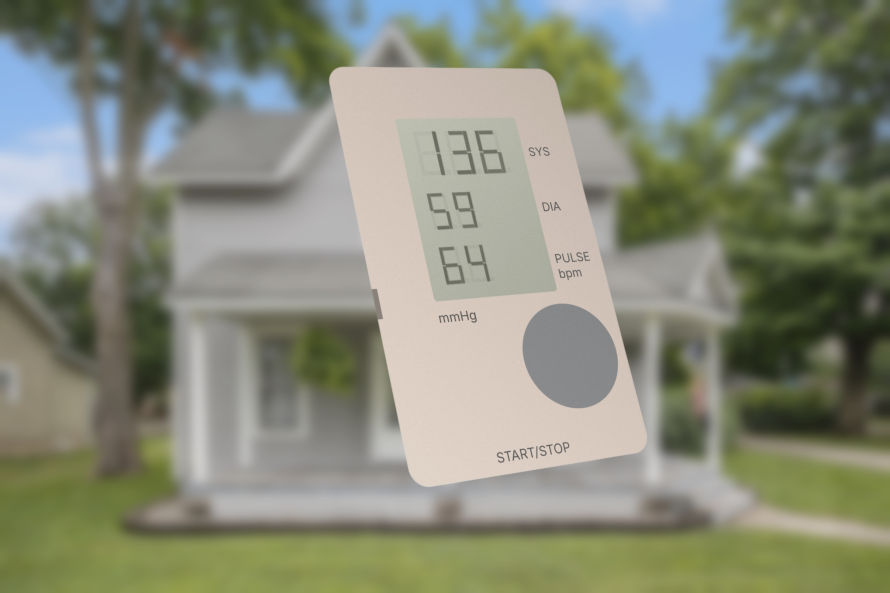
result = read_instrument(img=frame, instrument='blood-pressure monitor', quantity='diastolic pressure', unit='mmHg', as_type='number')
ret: 59 mmHg
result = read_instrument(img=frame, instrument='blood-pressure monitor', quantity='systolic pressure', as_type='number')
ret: 136 mmHg
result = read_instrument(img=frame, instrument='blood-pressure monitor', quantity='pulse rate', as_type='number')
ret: 64 bpm
